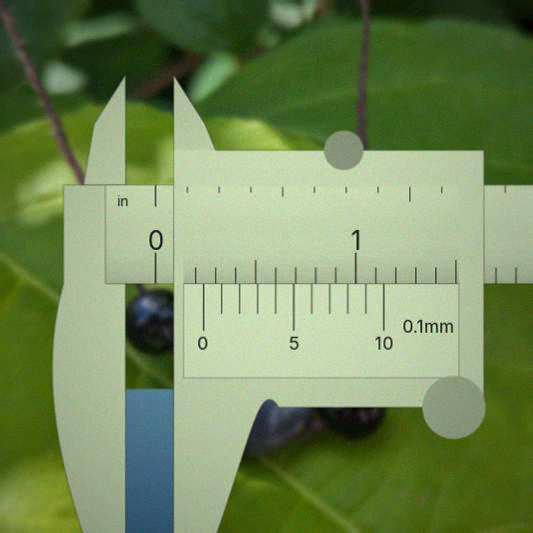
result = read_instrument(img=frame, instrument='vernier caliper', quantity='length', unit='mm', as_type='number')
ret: 2.4 mm
